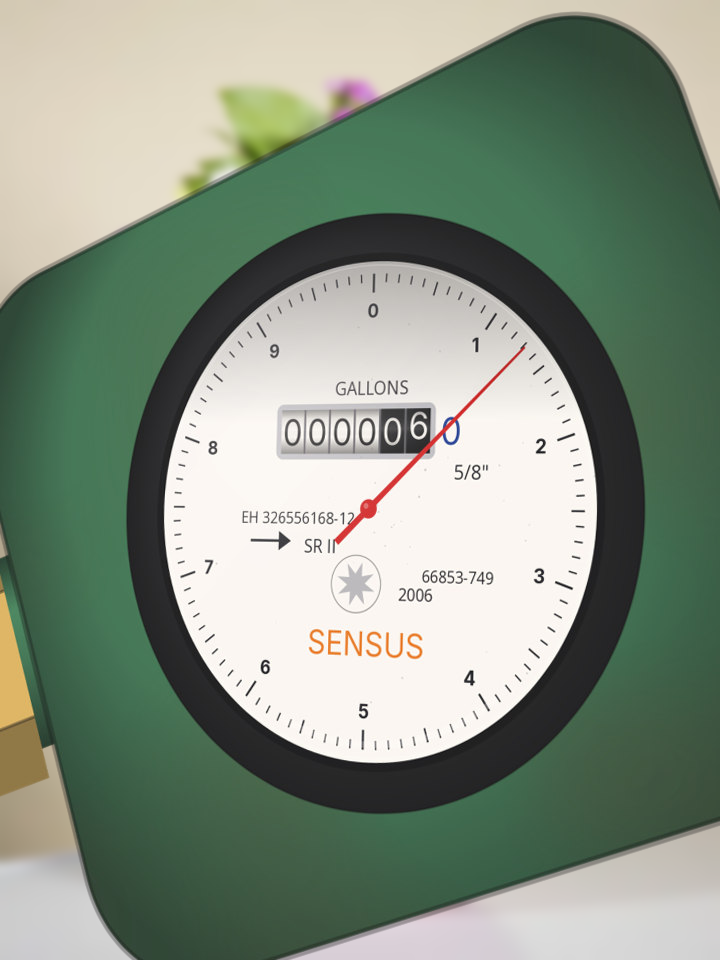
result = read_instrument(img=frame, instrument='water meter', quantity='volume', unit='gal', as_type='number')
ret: 61.3 gal
